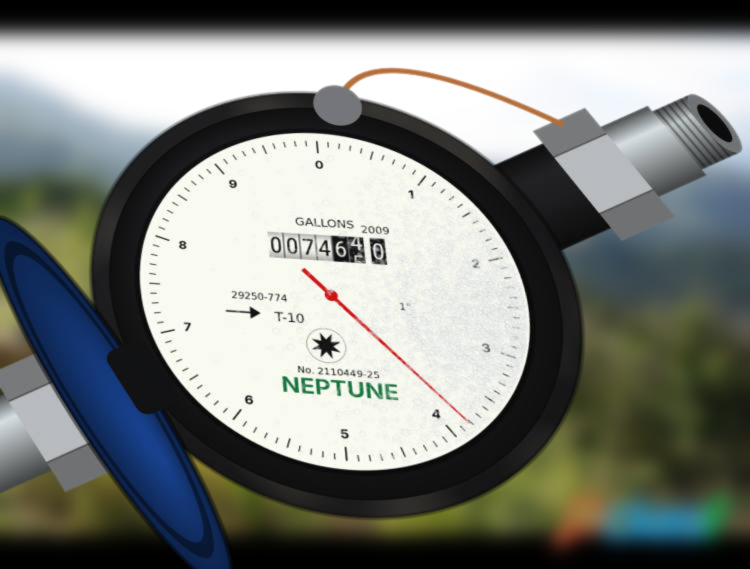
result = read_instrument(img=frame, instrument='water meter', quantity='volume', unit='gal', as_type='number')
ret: 74643.8 gal
